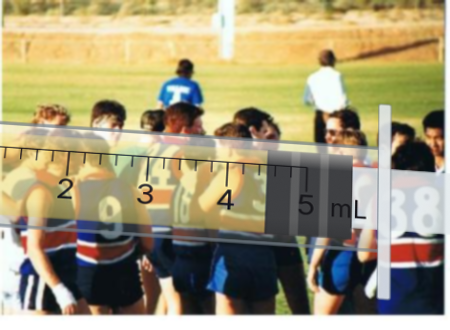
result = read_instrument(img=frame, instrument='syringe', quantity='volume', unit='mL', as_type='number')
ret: 4.5 mL
